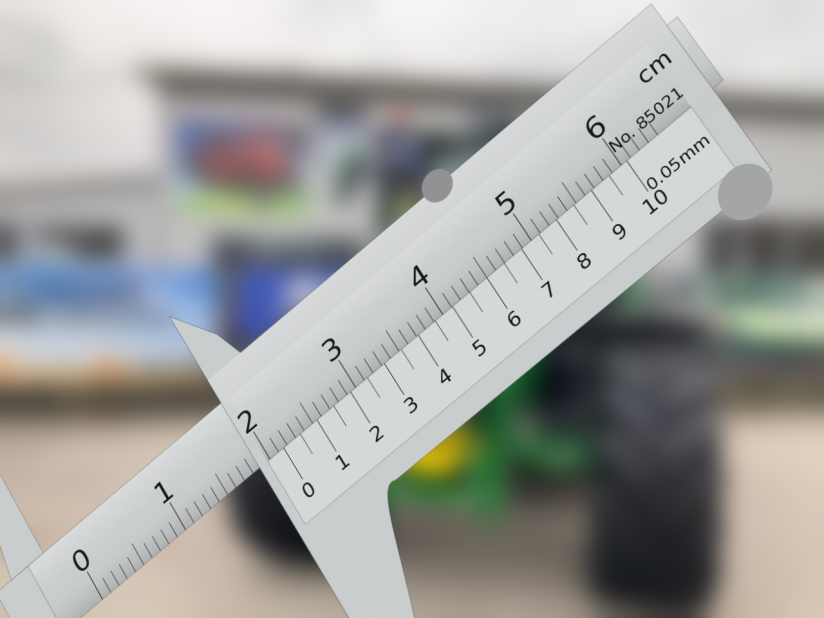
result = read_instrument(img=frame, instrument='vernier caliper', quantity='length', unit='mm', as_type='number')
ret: 21.6 mm
